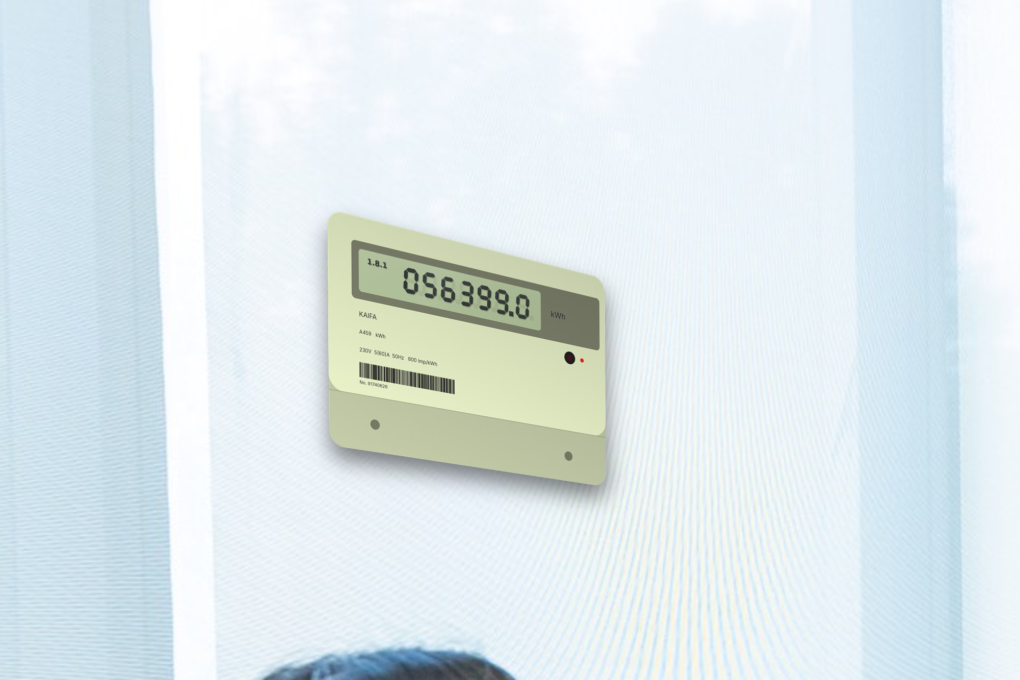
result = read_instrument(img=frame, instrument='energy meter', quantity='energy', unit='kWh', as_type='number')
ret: 56399.0 kWh
